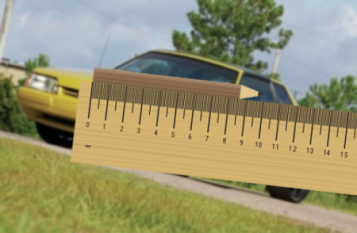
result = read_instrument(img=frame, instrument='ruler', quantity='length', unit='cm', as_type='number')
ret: 10 cm
